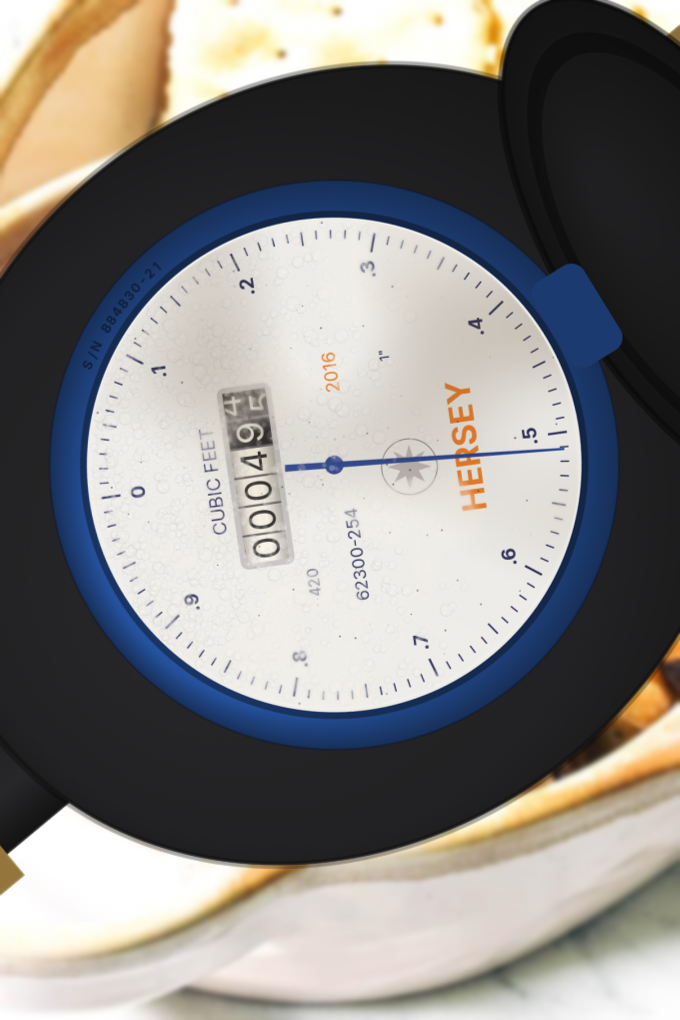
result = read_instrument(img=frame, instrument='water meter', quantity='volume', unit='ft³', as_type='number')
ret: 494.51 ft³
